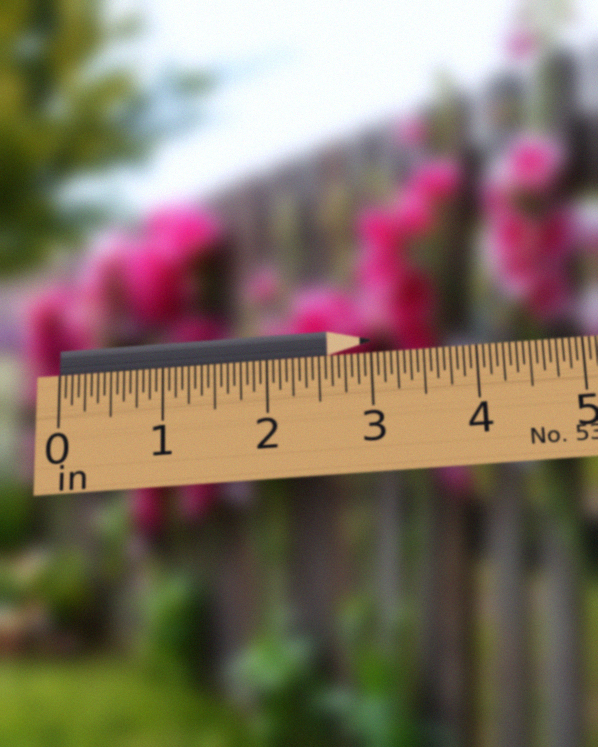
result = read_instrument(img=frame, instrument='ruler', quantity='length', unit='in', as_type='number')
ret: 3 in
